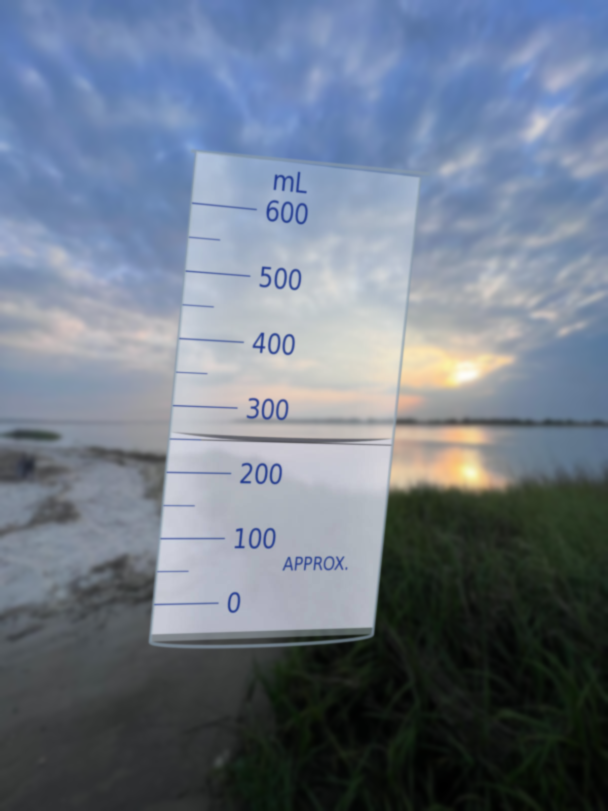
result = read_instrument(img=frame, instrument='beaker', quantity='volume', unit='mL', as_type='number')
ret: 250 mL
